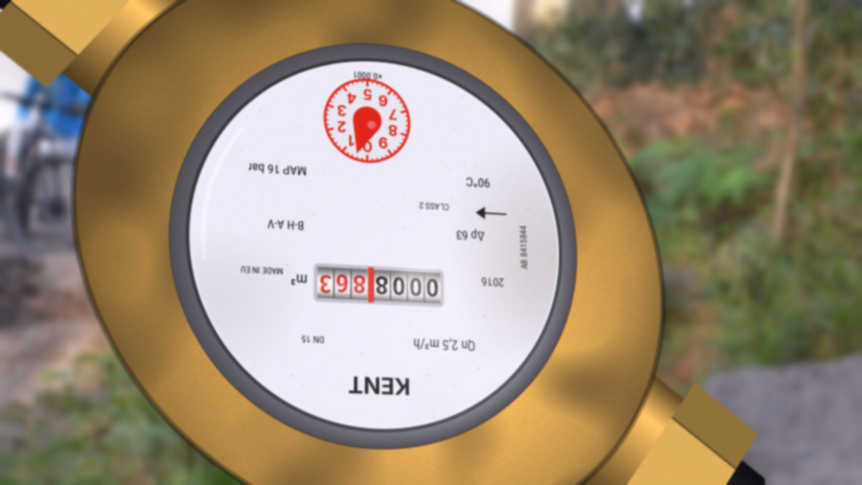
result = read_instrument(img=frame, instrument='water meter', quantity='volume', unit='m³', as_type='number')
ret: 8.8630 m³
